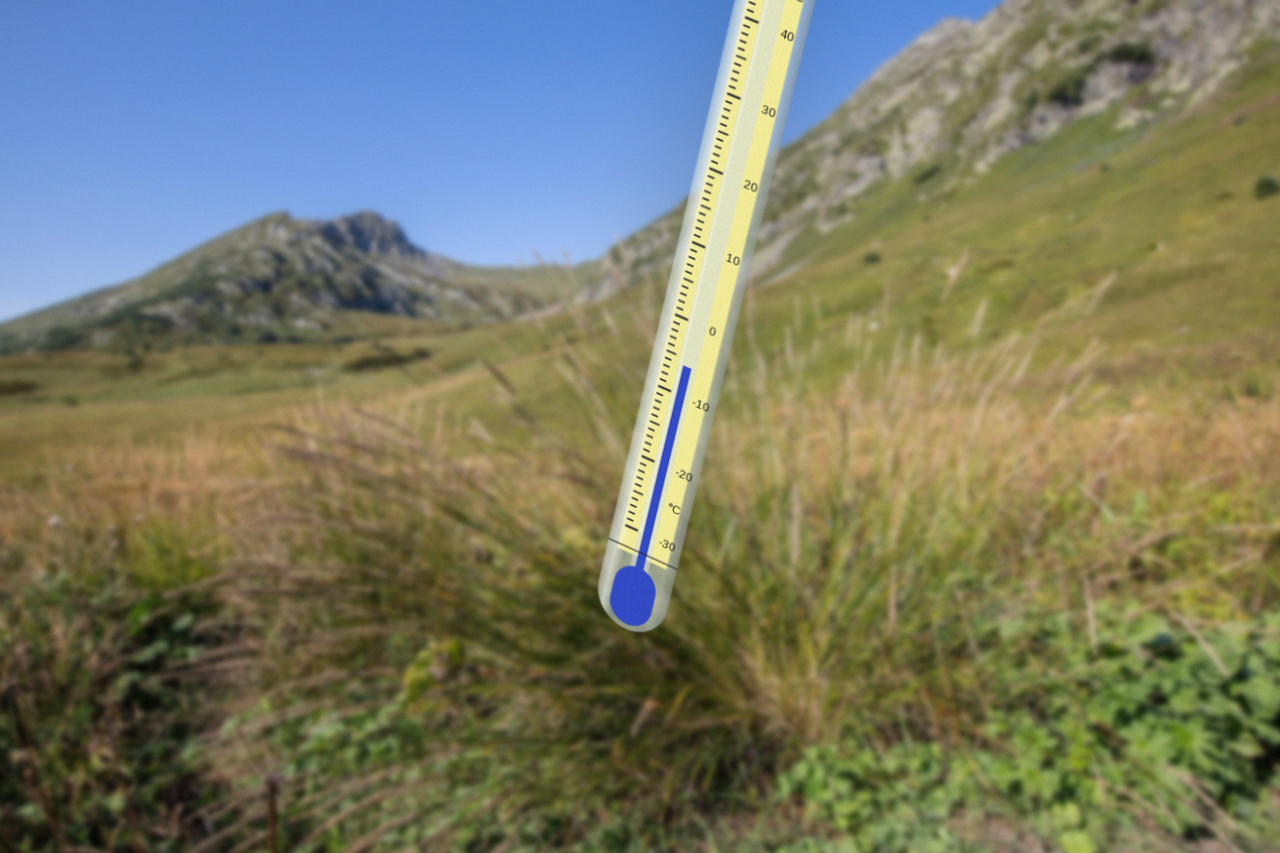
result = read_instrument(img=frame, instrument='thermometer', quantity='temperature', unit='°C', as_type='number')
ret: -6 °C
